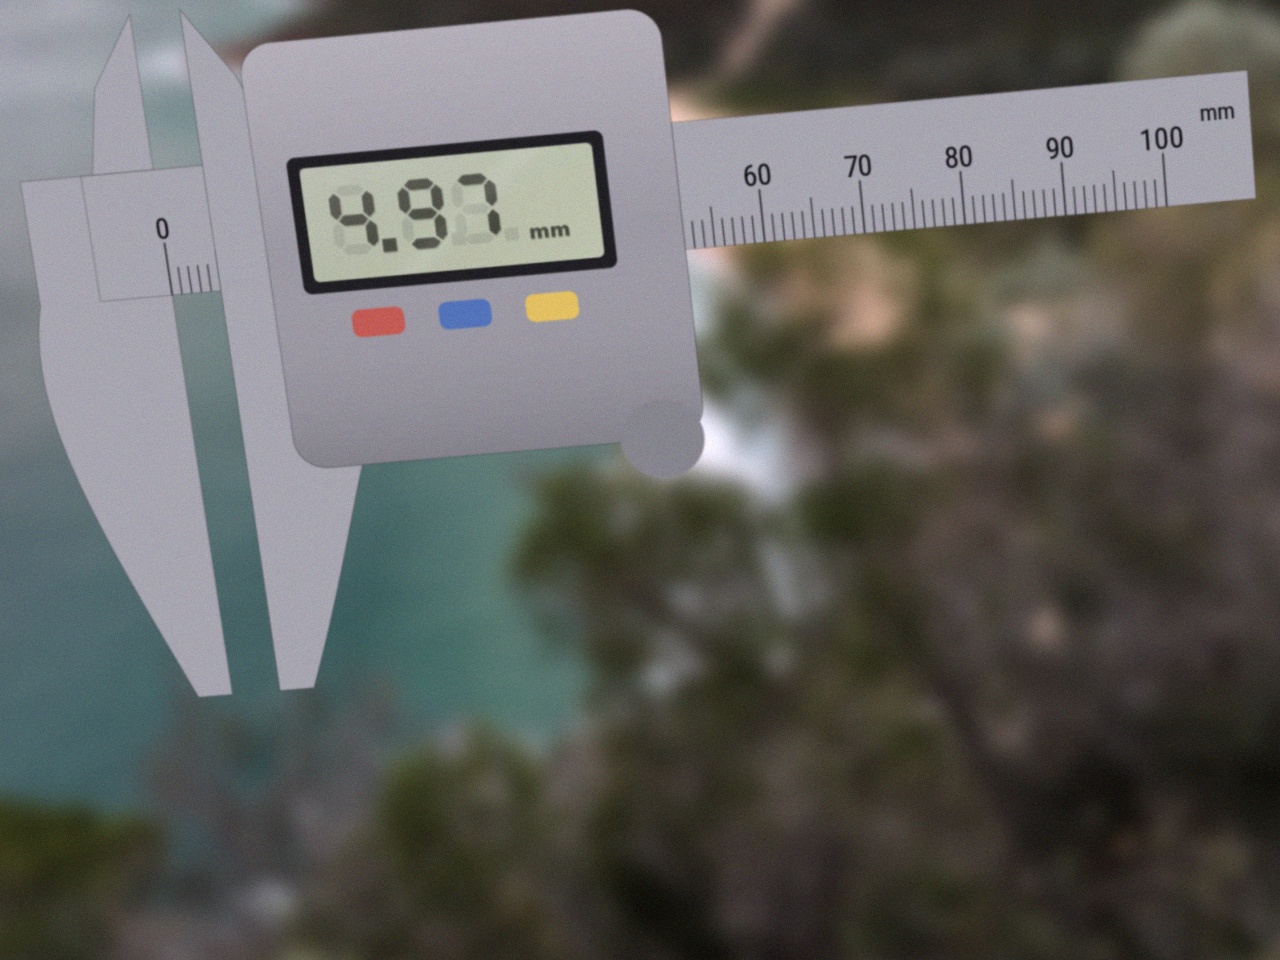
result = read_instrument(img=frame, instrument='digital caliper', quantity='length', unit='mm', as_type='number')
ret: 4.97 mm
